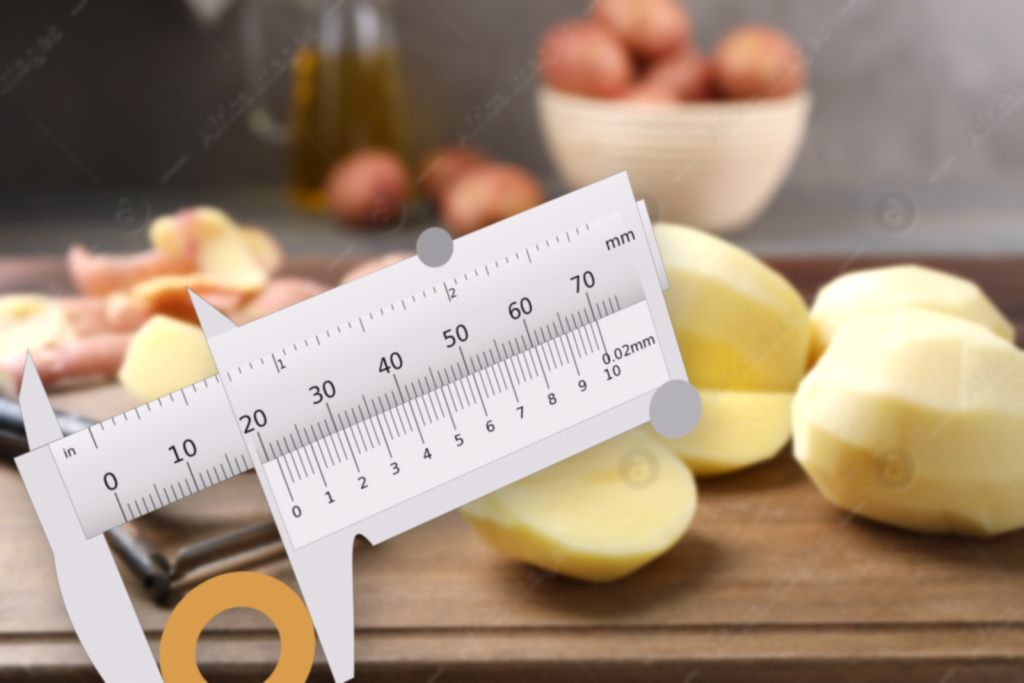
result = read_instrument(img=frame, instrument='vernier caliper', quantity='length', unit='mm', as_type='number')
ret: 21.2 mm
